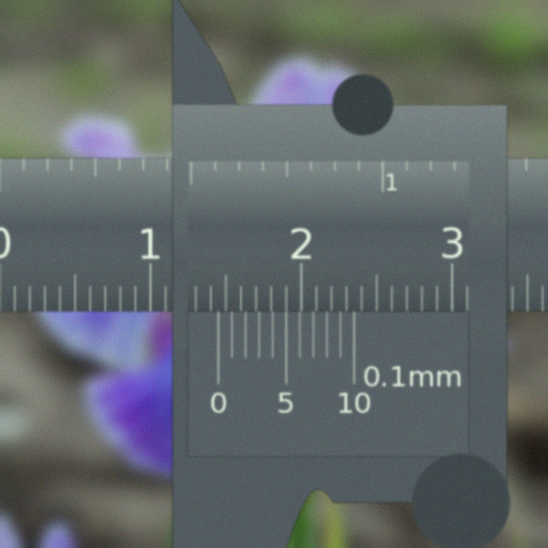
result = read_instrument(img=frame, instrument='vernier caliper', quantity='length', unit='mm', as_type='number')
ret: 14.5 mm
